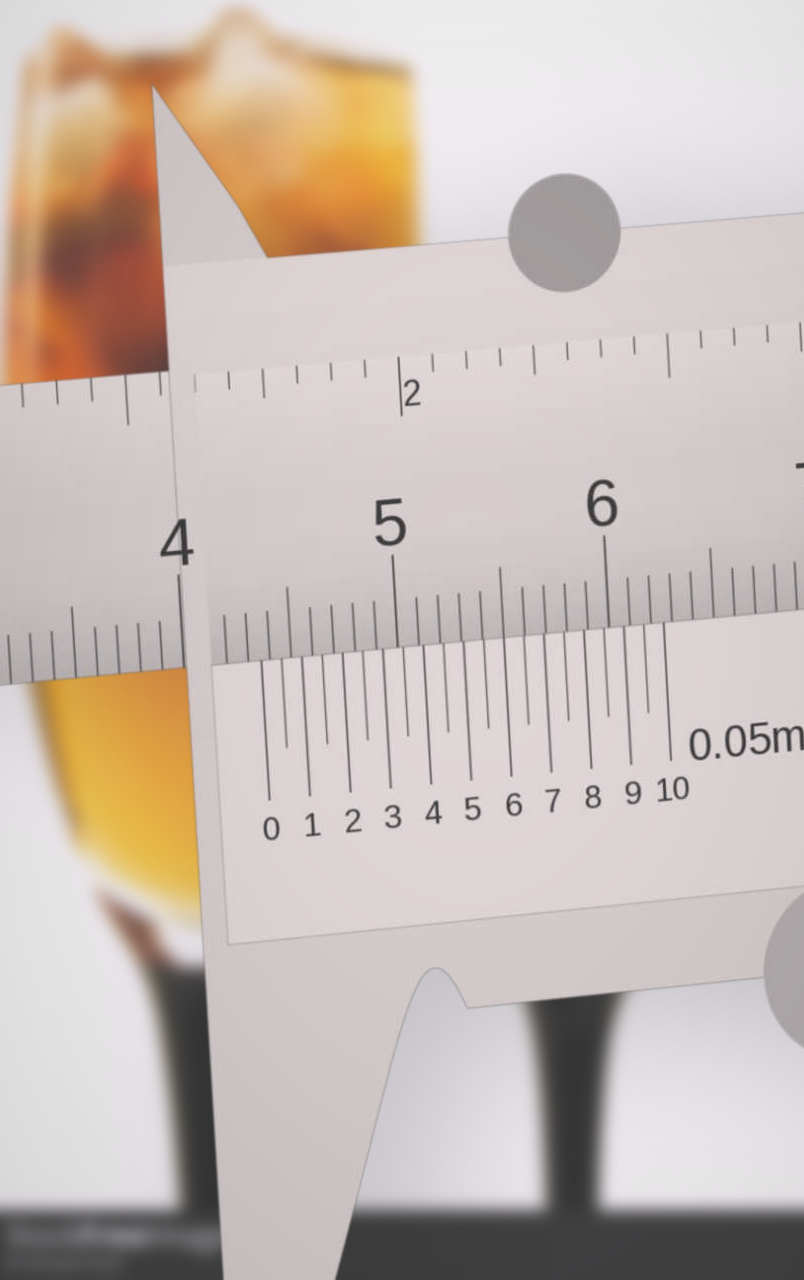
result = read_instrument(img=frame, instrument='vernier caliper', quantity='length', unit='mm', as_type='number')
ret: 43.6 mm
